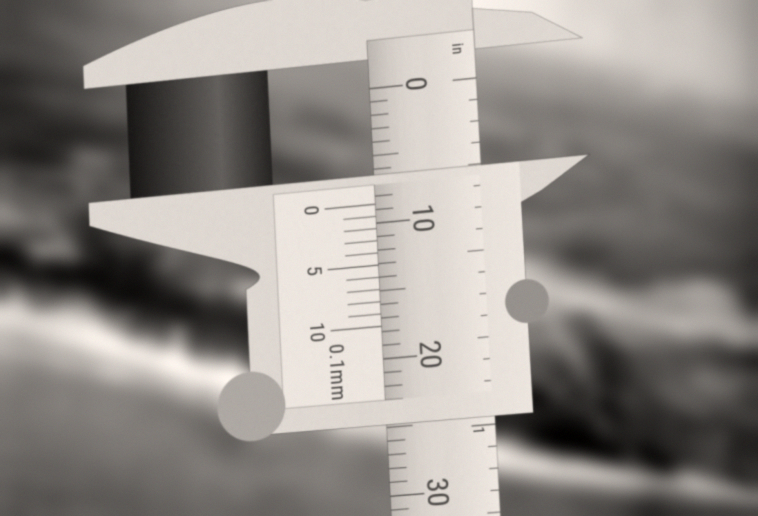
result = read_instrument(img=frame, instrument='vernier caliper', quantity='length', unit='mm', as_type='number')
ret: 8.6 mm
